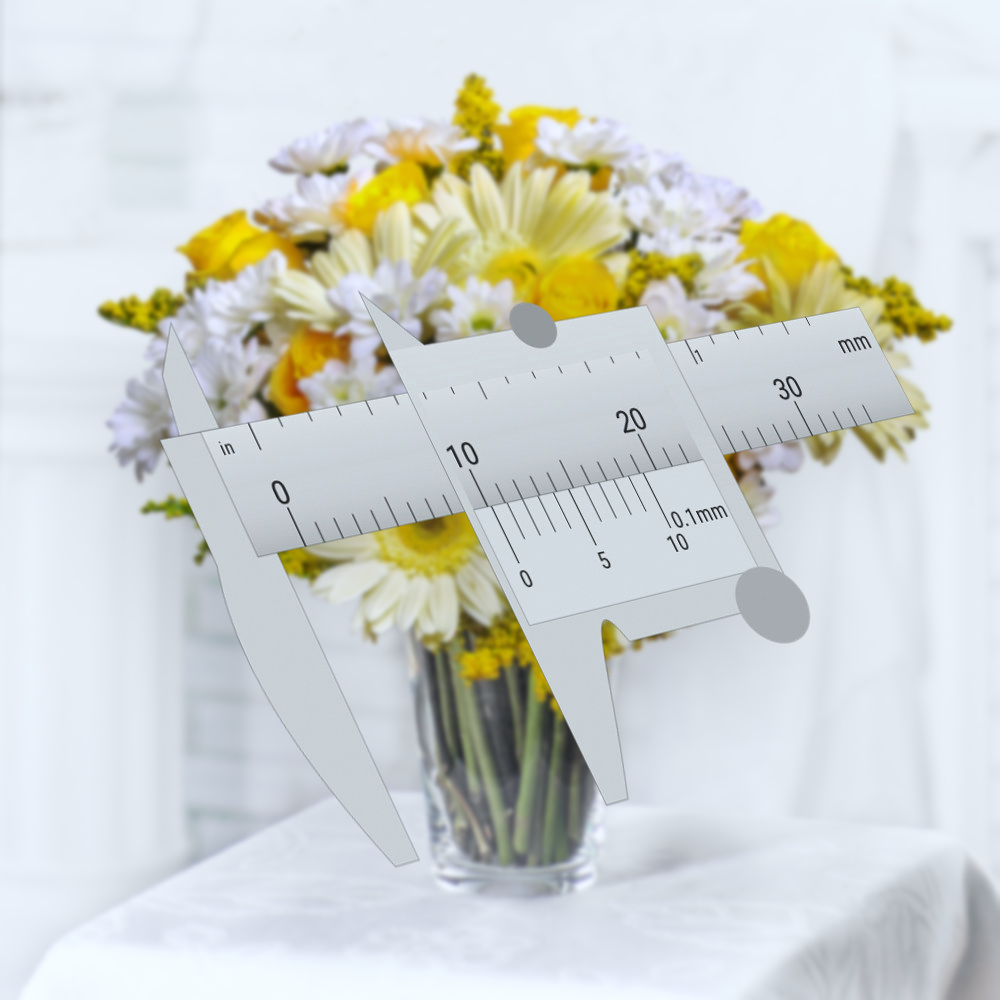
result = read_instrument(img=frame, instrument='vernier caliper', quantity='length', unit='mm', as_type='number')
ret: 10.2 mm
